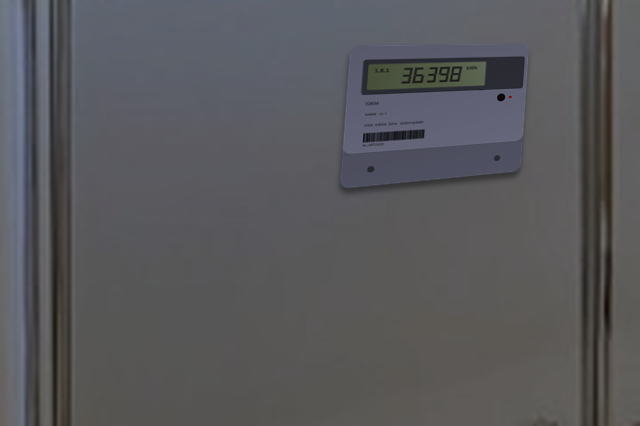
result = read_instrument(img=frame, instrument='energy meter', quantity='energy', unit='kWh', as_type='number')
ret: 36398 kWh
